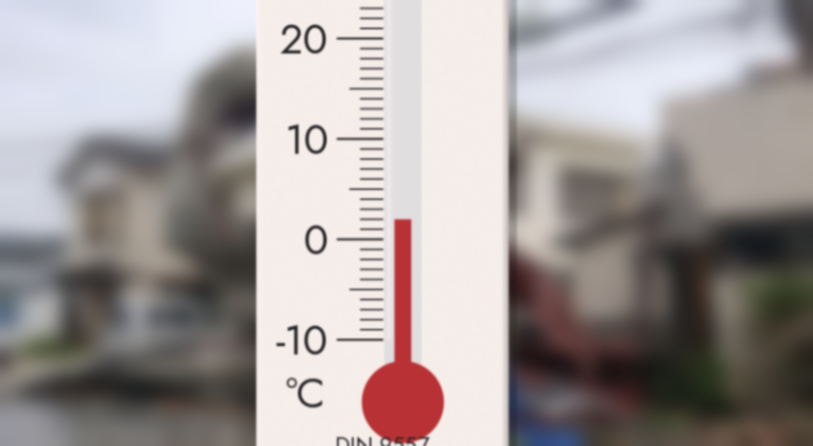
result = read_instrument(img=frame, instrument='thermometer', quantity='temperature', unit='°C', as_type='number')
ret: 2 °C
